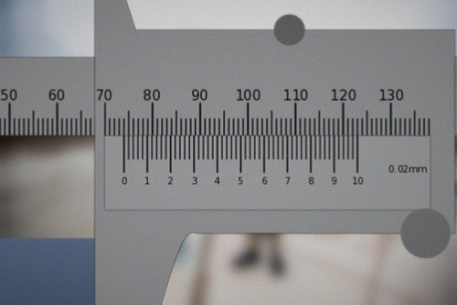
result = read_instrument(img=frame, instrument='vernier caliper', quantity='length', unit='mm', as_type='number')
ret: 74.0 mm
